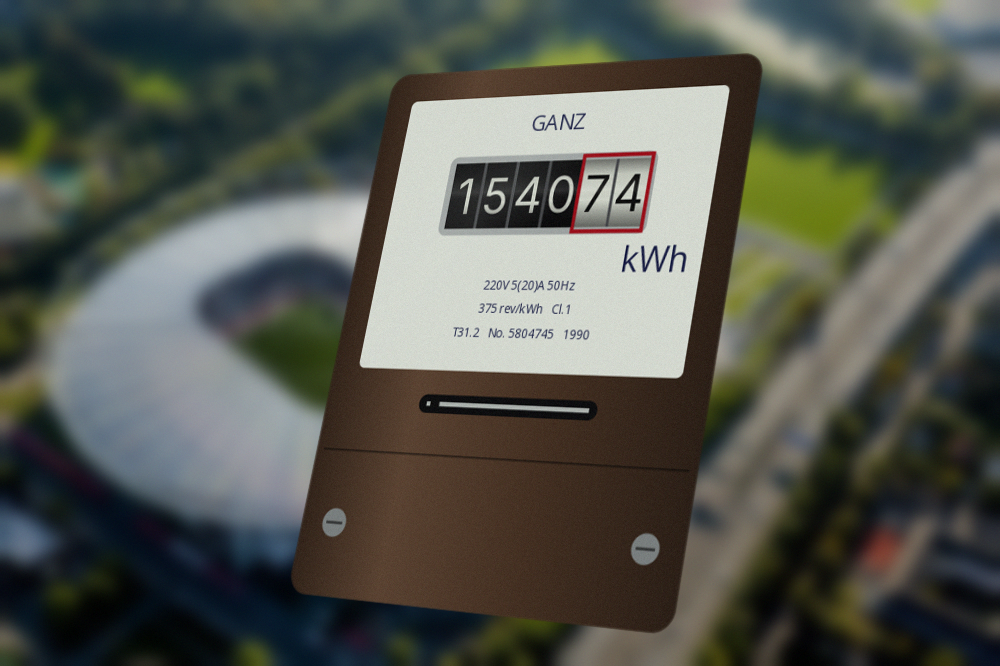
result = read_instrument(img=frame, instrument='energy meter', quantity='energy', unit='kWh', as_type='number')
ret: 1540.74 kWh
